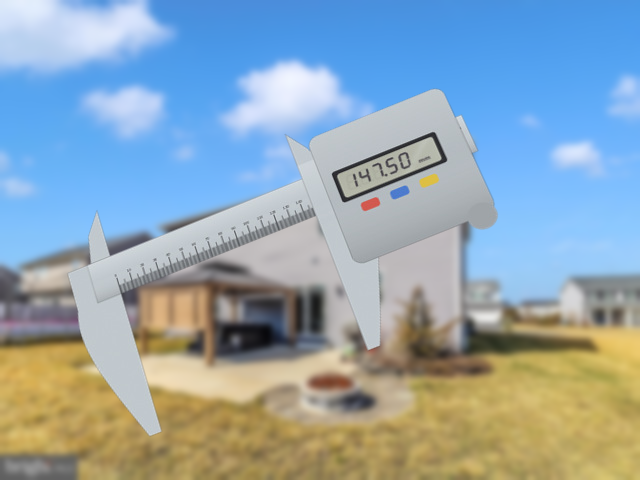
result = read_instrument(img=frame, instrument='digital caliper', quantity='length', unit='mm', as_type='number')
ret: 147.50 mm
